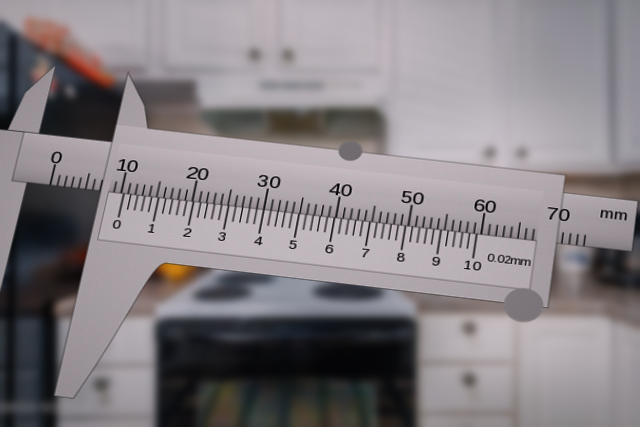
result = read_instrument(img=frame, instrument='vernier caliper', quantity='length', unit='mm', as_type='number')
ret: 10.4 mm
